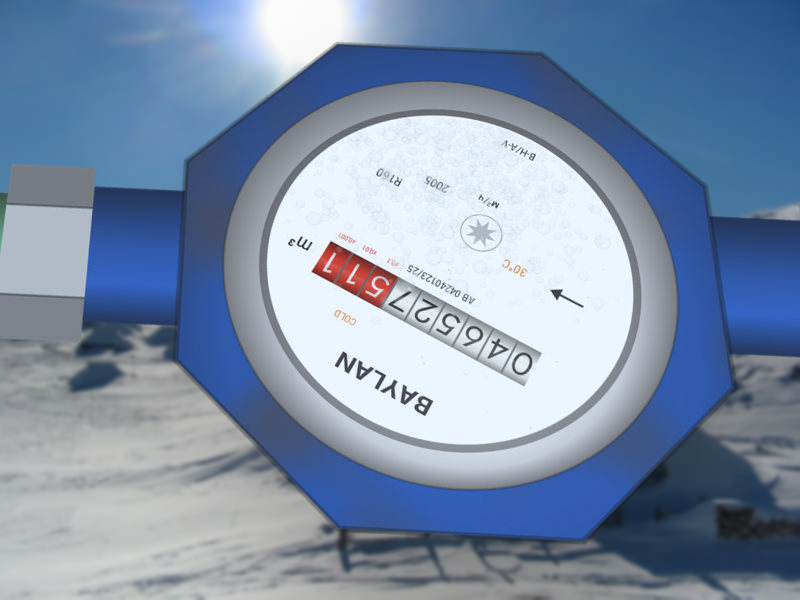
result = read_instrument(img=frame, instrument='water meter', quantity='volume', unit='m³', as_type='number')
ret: 46527.511 m³
